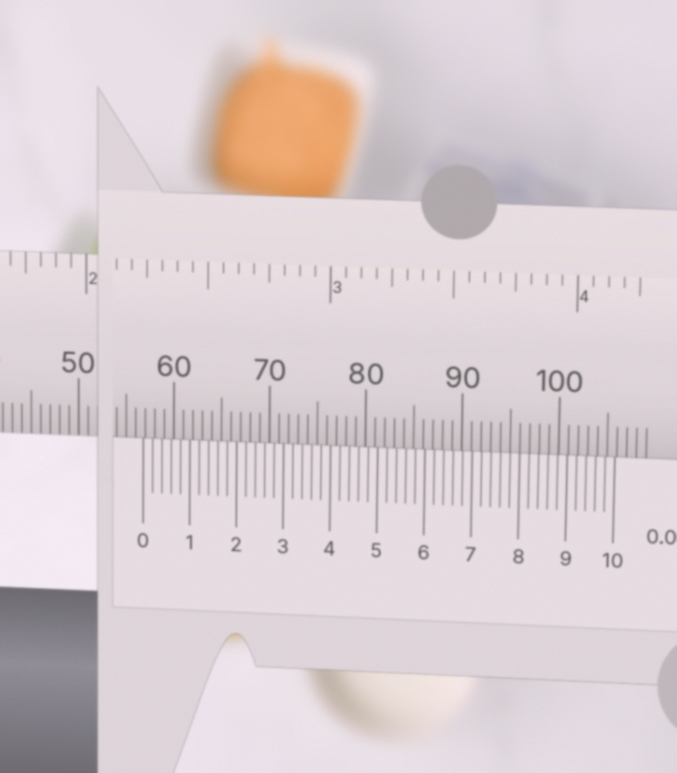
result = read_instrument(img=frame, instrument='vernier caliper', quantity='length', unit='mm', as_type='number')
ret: 56.8 mm
